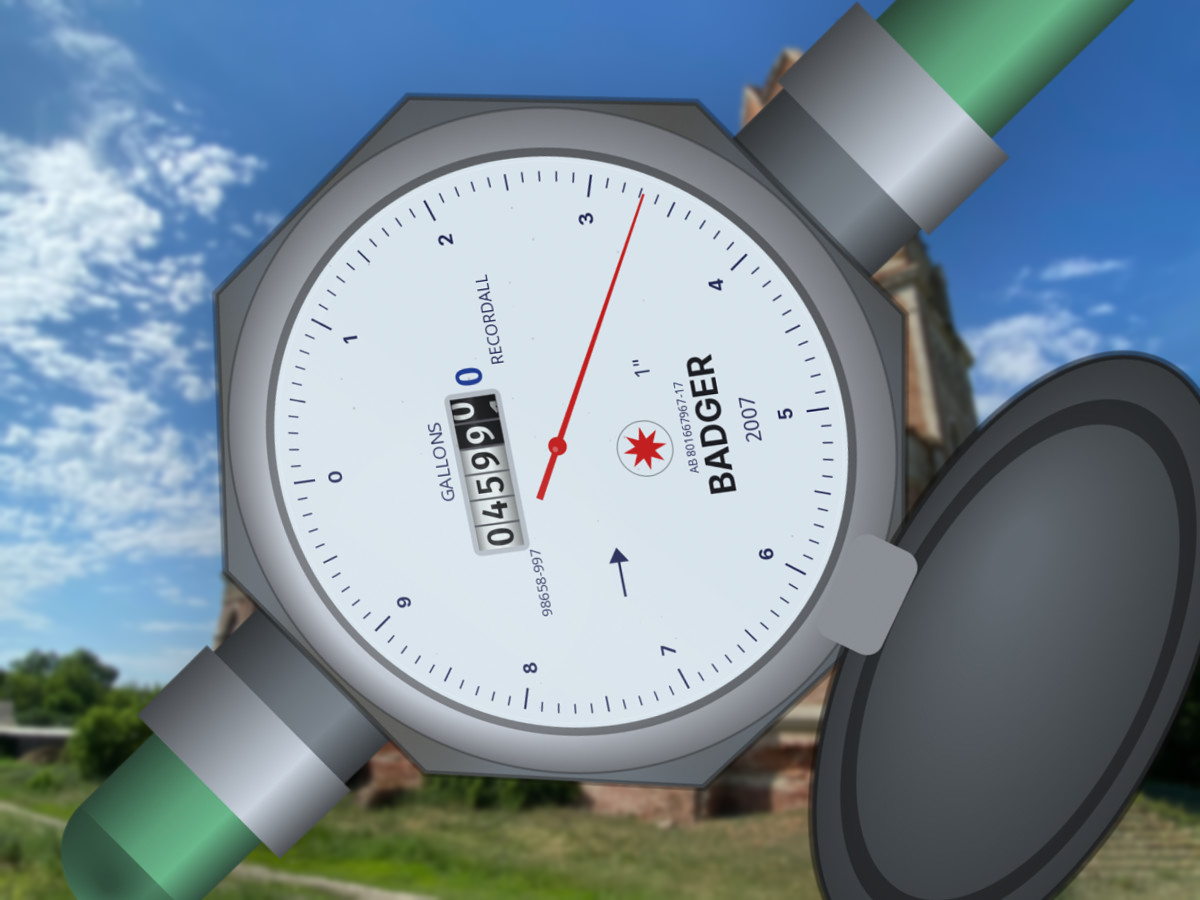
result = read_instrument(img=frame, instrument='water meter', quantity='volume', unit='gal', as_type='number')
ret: 459903.3 gal
